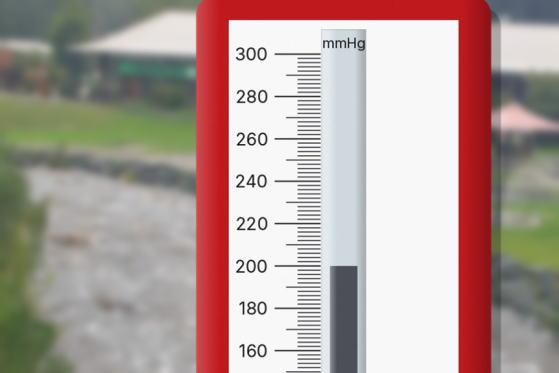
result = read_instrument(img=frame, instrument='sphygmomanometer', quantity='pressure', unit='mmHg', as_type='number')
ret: 200 mmHg
